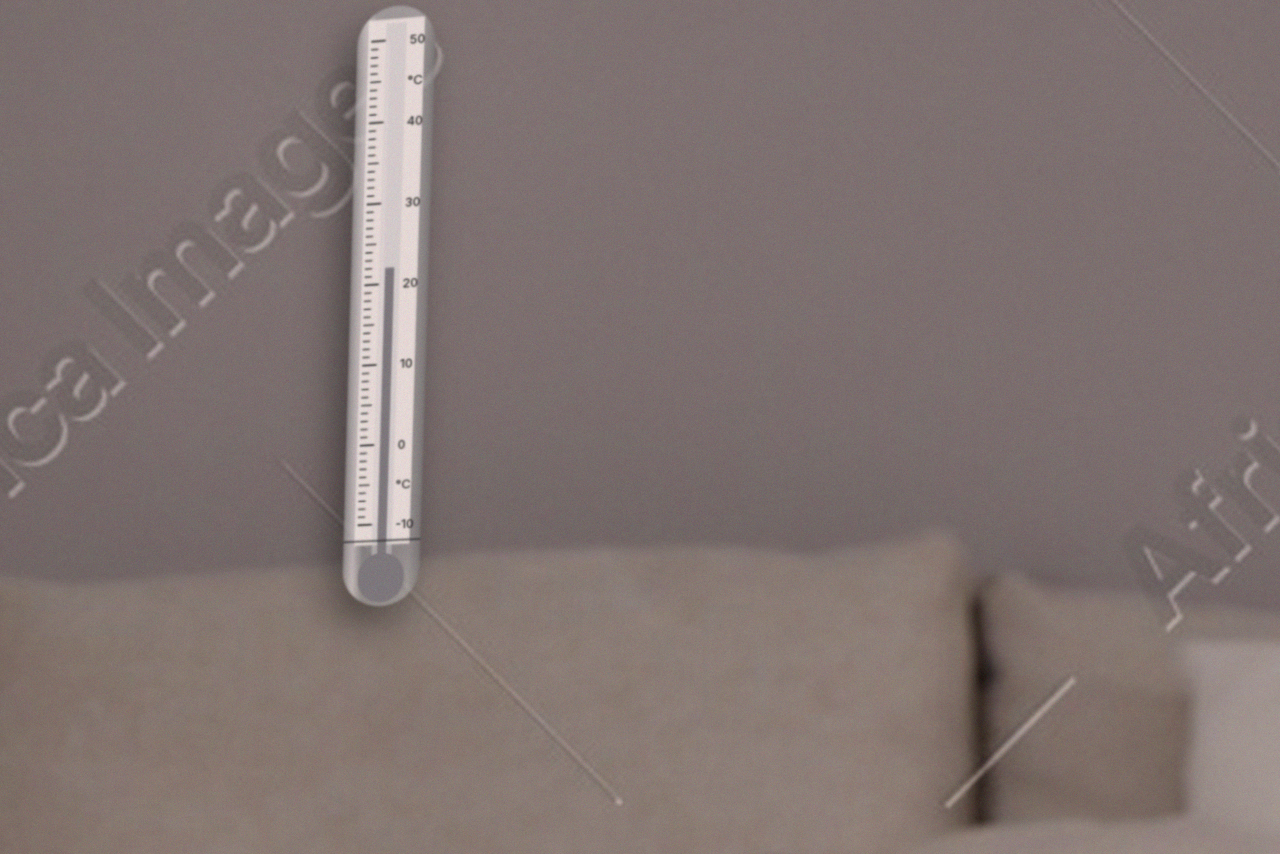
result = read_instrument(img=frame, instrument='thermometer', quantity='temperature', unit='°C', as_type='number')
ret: 22 °C
